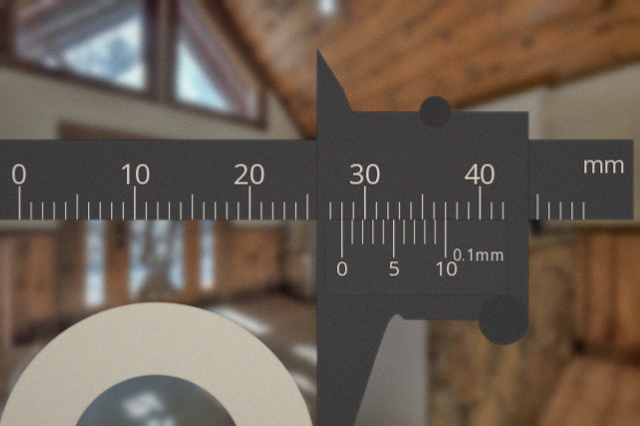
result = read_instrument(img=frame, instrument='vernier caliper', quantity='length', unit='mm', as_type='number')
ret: 28.0 mm
